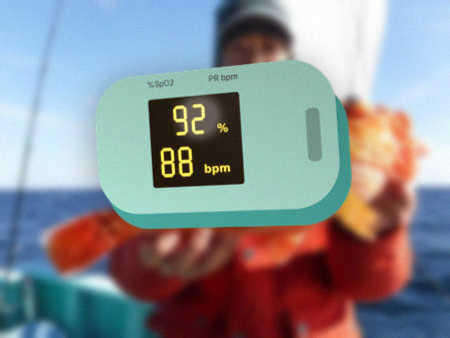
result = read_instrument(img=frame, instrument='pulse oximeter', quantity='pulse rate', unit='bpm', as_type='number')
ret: 88 bpm
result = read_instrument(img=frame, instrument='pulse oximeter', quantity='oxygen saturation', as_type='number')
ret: 92 %
